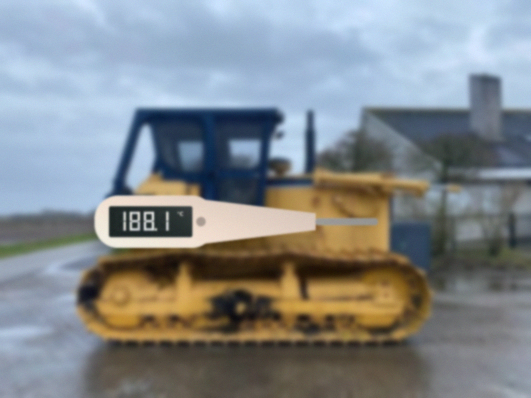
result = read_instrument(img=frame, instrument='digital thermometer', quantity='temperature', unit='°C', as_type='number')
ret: 188.1 °C
